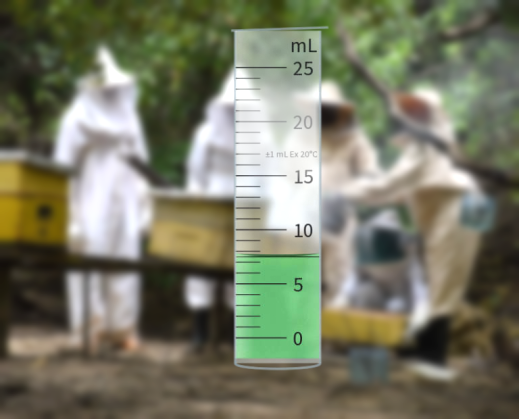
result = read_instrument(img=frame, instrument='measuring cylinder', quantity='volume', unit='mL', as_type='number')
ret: 7.5 mL
